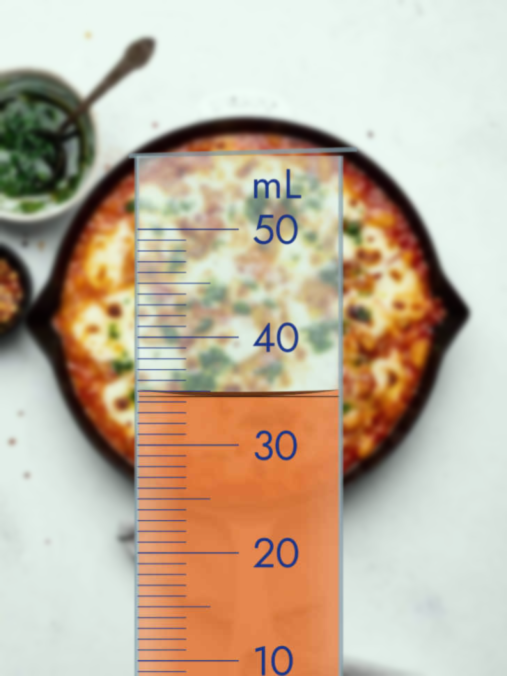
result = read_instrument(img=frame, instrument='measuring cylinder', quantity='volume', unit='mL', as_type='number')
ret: 34.5 mL
